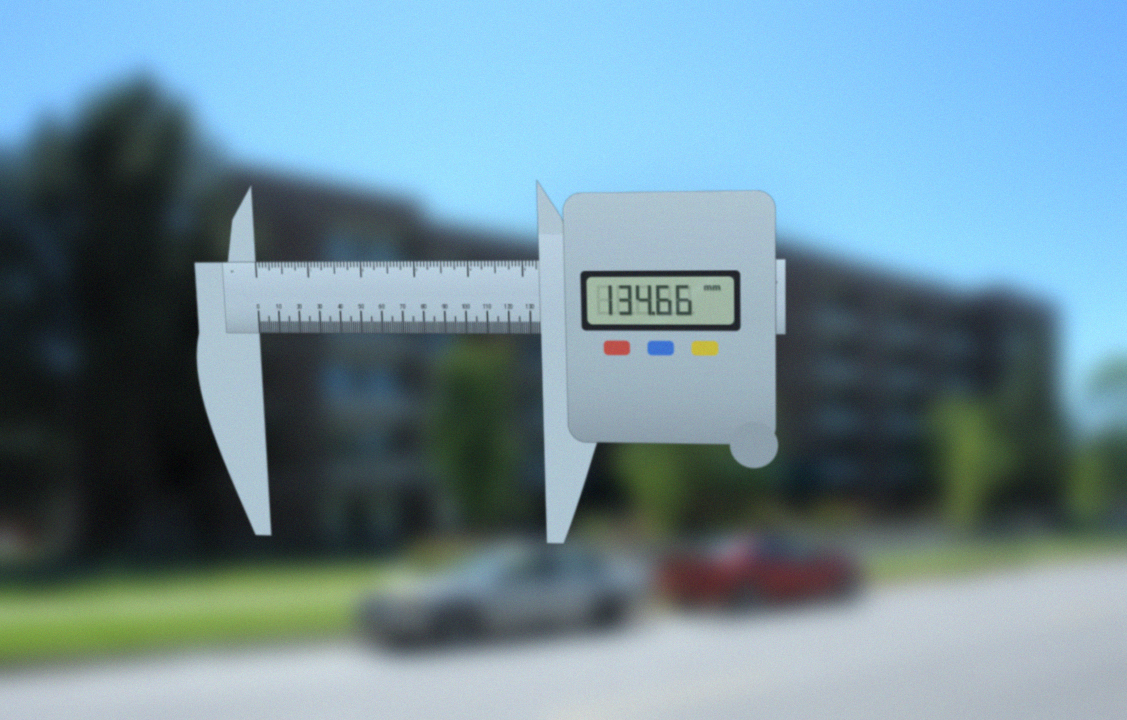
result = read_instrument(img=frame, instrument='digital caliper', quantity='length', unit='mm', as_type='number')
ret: 134.66 mm
